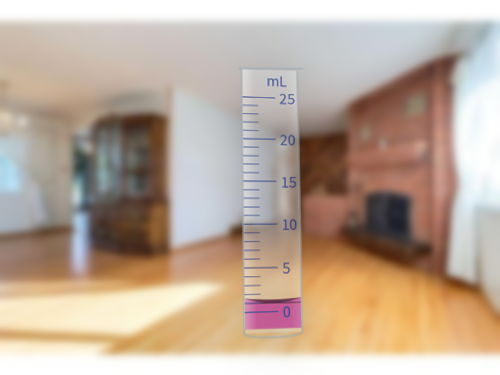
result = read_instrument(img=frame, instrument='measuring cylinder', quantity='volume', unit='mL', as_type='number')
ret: 1 mL
